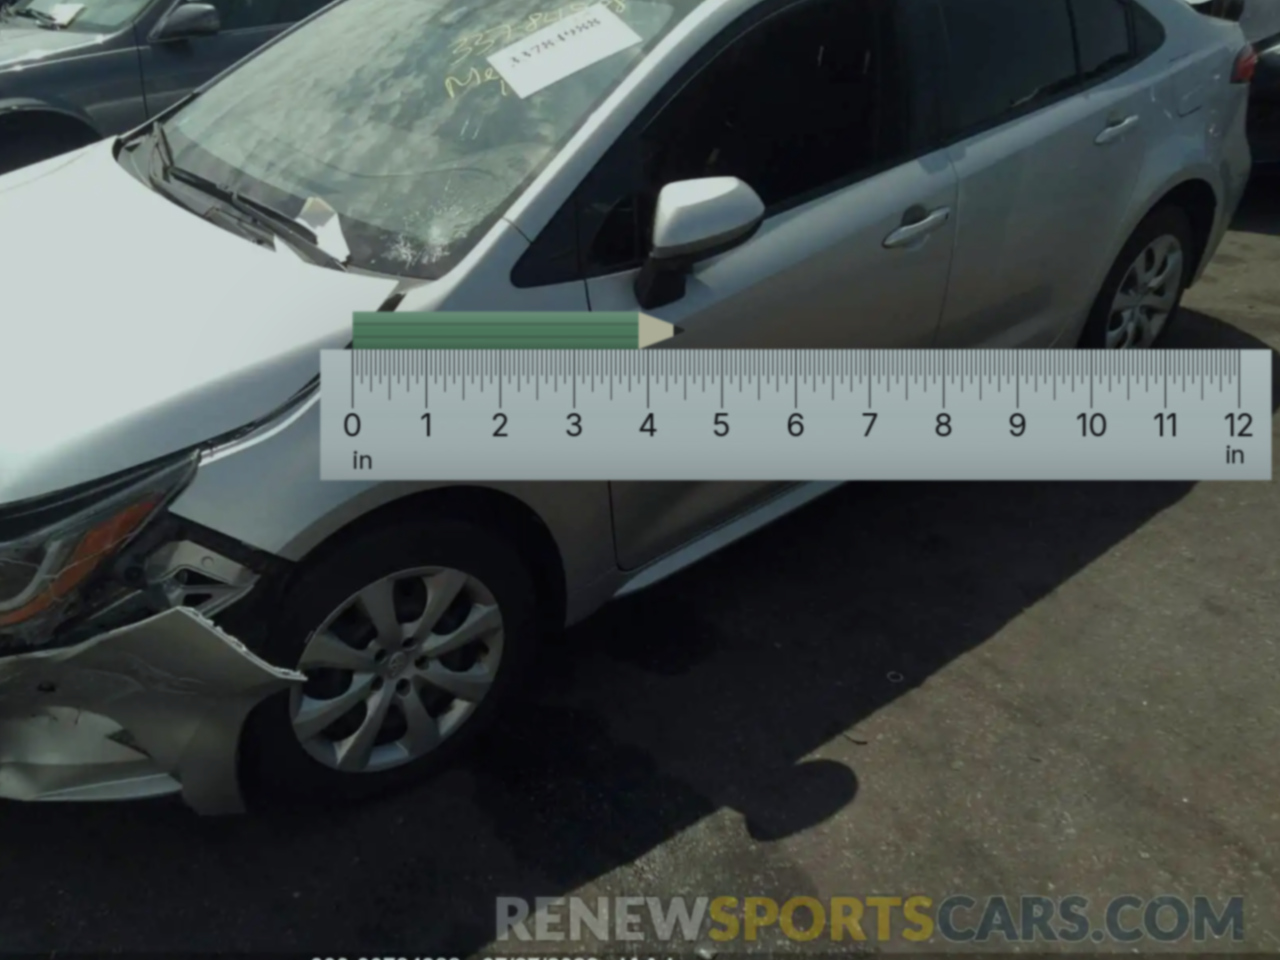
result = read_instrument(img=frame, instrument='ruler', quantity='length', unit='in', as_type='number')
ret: 4.5 in
